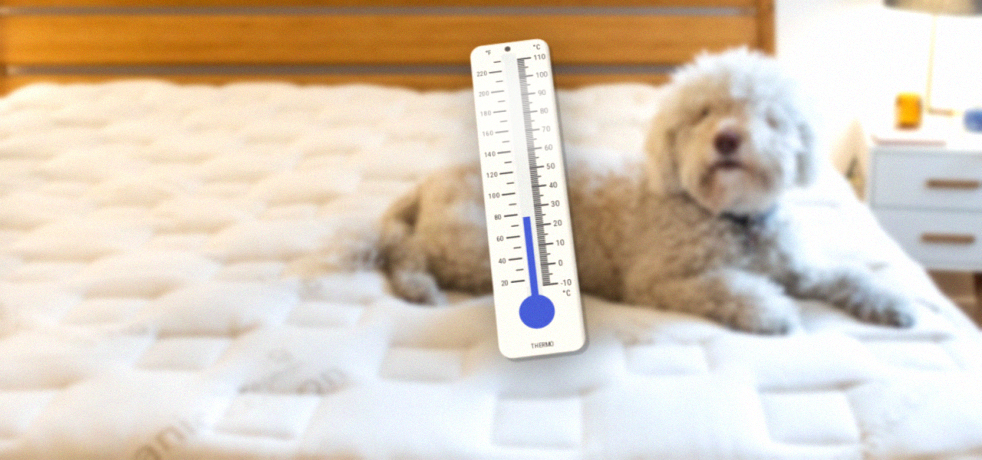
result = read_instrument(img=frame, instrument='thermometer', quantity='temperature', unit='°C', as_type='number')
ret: 25 °C
